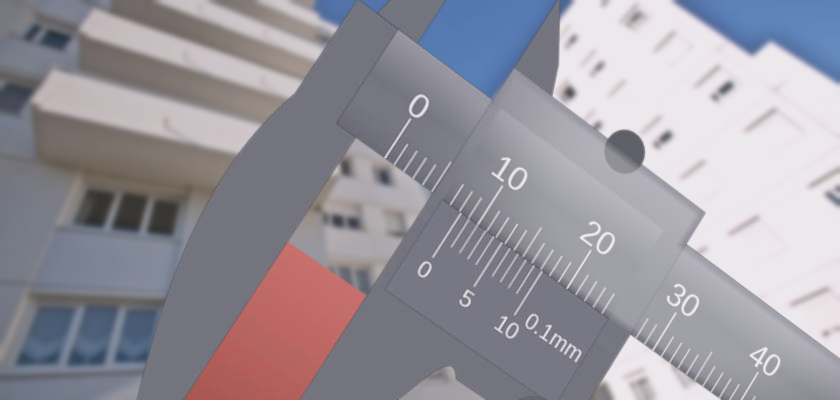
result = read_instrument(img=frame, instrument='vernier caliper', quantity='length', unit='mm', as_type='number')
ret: 8.2 mm
